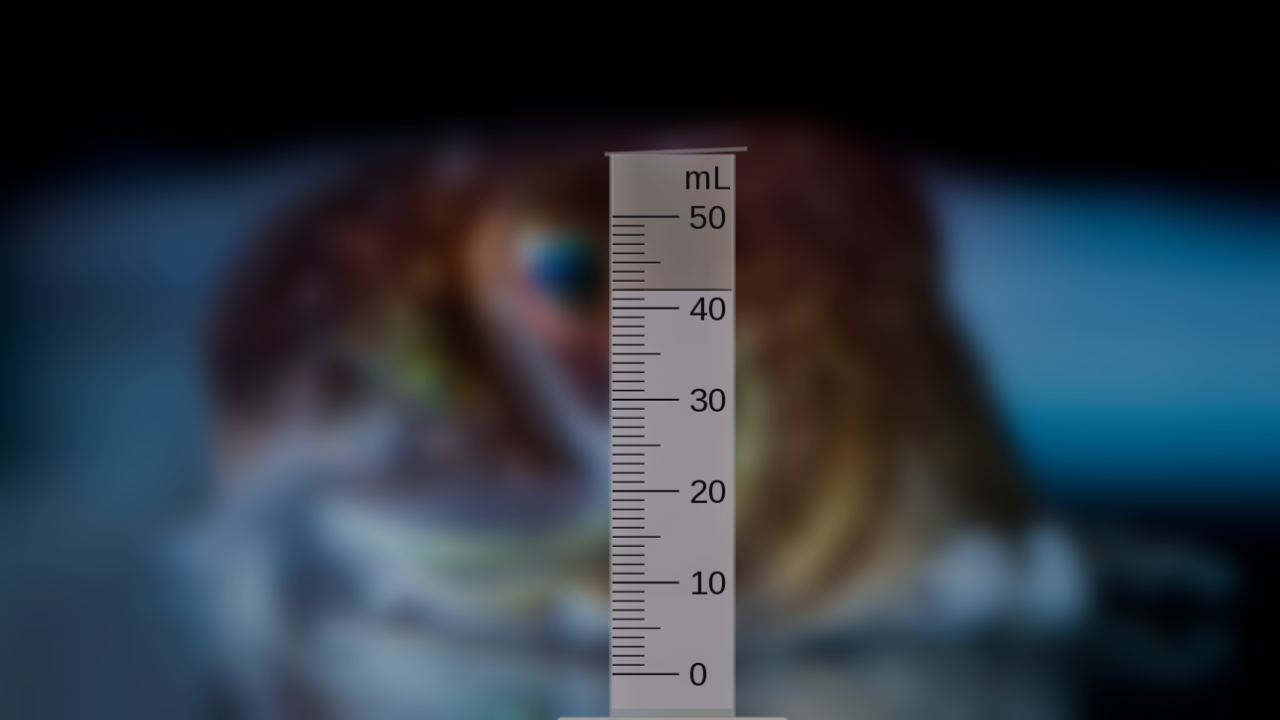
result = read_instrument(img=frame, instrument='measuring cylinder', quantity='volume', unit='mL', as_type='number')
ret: 42 mL
